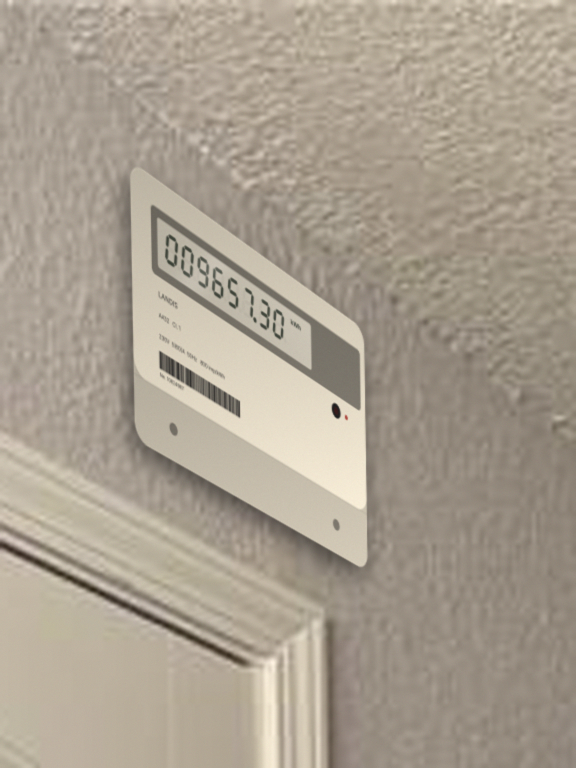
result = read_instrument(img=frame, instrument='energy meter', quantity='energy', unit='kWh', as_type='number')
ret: 9657.30 kWh
